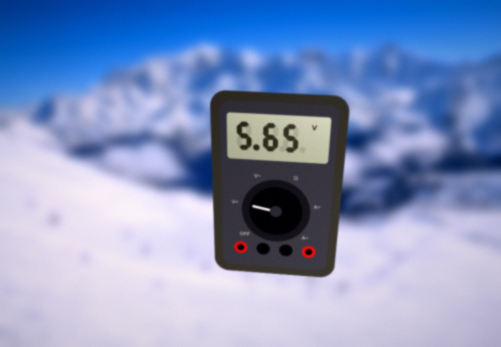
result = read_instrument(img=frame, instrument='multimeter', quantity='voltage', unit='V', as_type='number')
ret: 5.65 V
